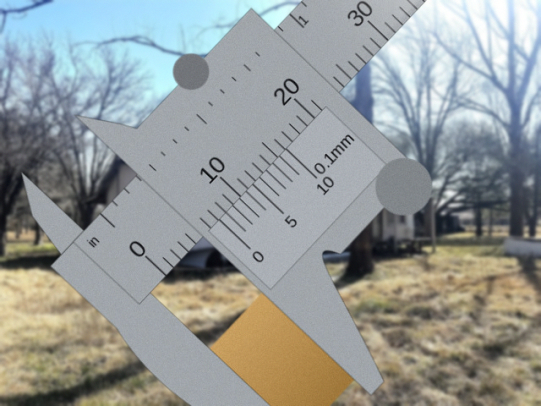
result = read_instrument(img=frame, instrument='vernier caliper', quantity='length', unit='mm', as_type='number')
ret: 7.1 mm
